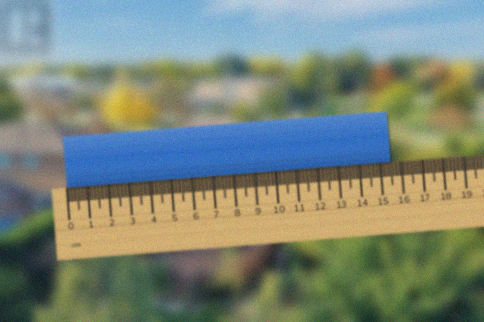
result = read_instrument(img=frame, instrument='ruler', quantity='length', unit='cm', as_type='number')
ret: 15.5 cm
